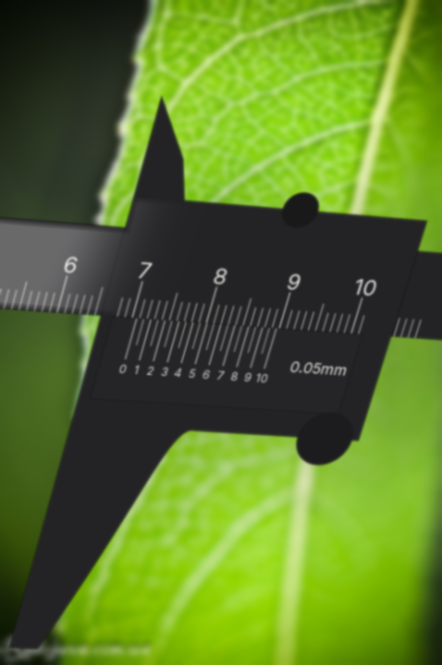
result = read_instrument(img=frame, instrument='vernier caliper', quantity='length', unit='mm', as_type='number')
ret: 70.6 mm
